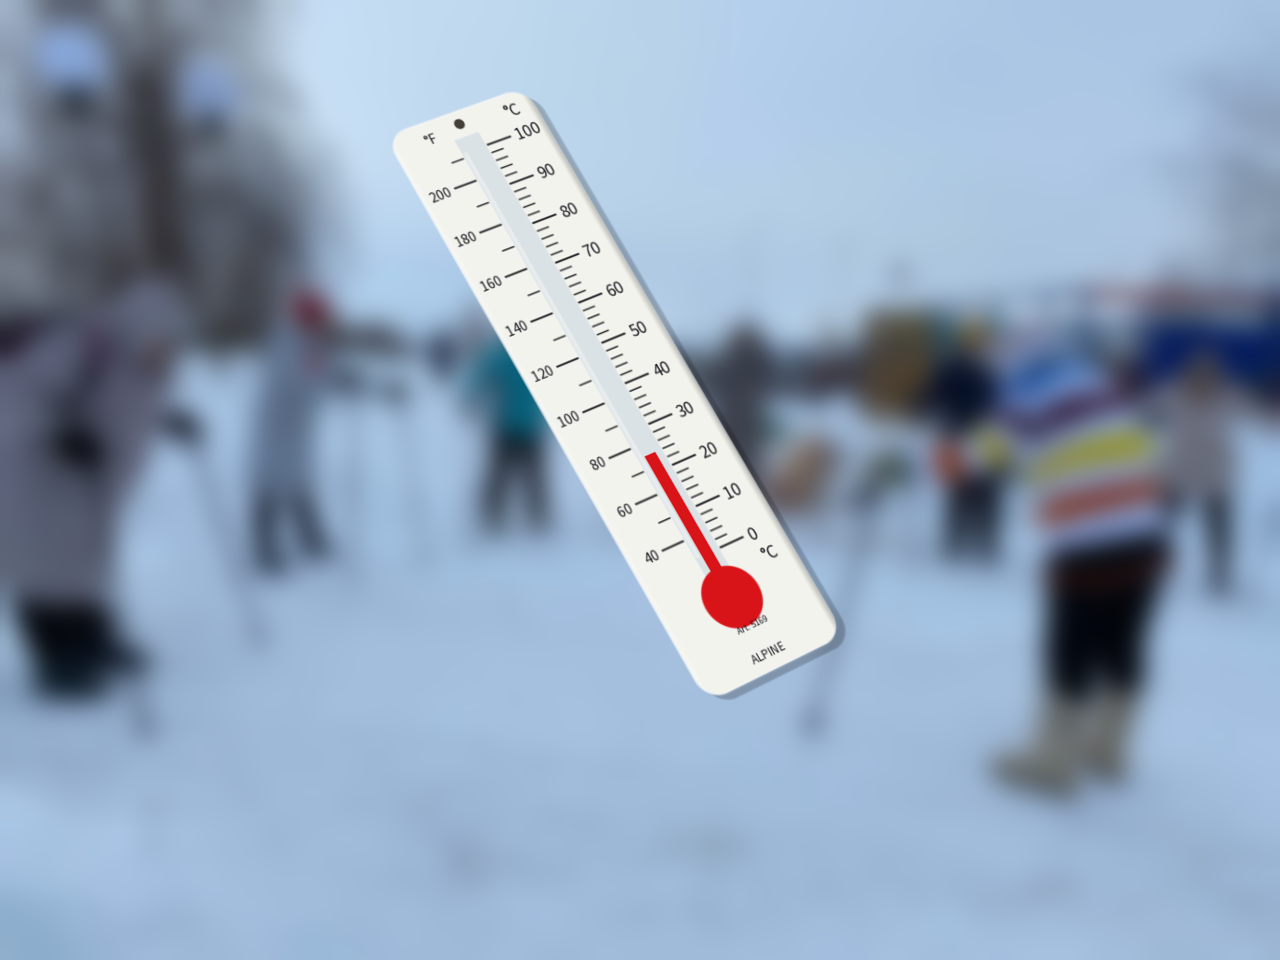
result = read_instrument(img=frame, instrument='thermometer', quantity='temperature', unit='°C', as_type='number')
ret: 24 °C
